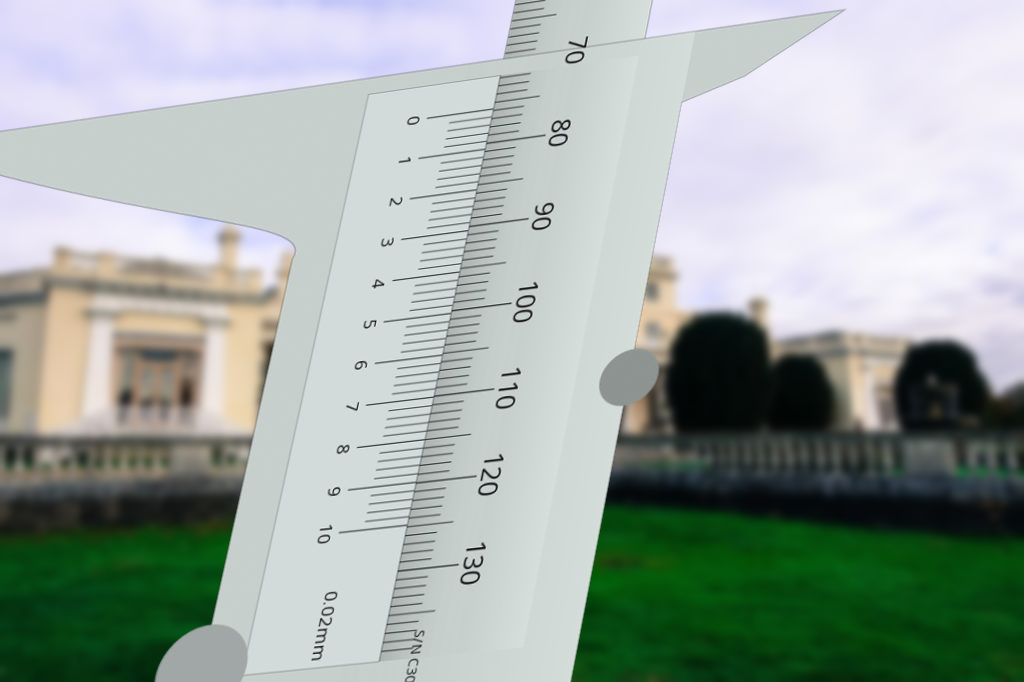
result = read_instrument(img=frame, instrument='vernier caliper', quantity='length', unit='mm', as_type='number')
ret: 75.8 mm
